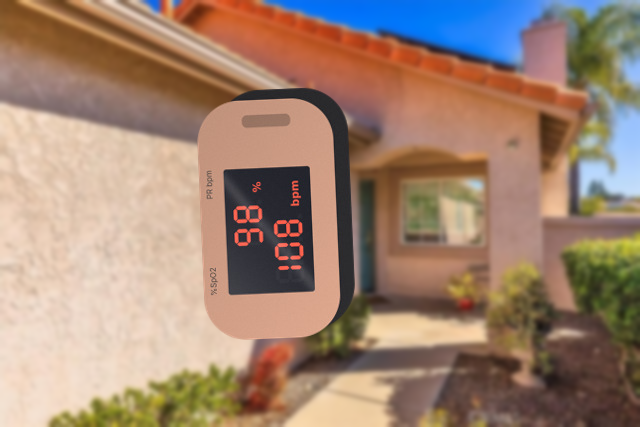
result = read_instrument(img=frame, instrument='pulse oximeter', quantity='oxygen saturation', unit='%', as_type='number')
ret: 98 %
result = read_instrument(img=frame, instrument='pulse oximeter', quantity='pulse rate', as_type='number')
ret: 108 bpm
